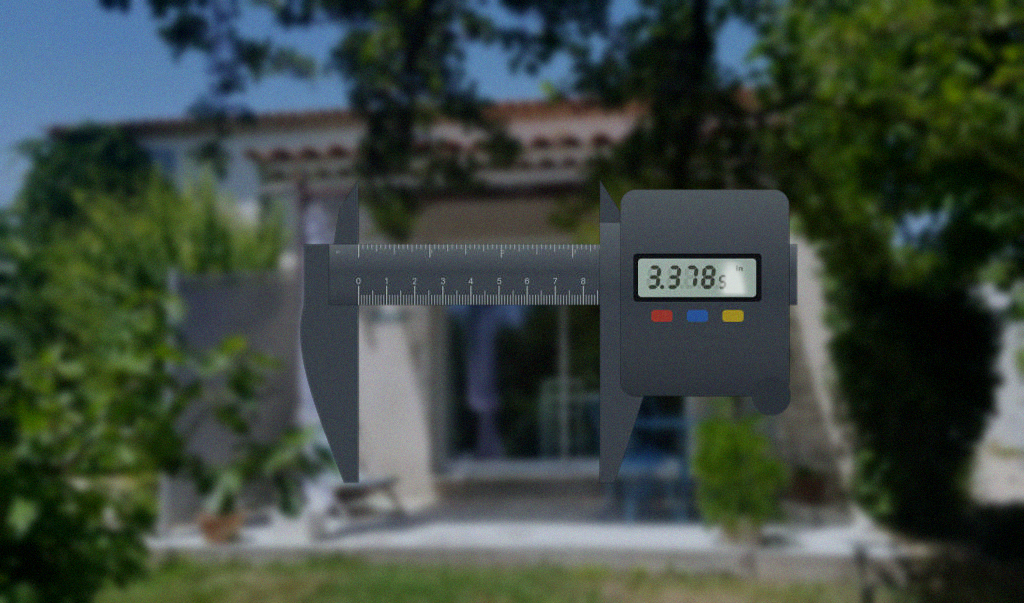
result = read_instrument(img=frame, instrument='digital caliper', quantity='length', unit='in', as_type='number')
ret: 3.3785 in
